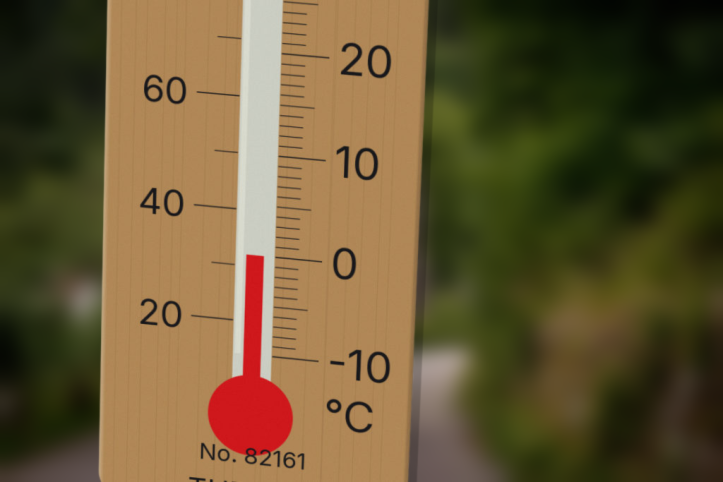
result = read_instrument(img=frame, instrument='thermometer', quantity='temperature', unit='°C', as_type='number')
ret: 0 °C
